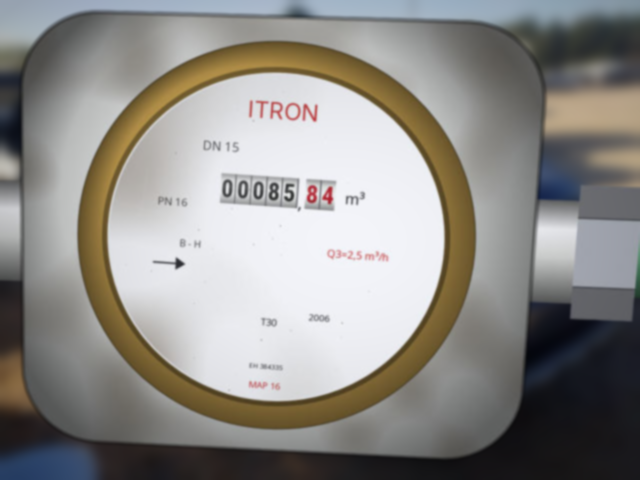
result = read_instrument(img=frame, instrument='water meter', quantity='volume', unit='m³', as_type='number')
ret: 85.84 m³
